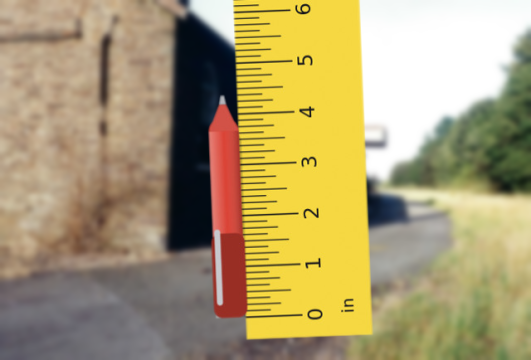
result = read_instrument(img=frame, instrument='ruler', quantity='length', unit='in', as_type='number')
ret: 4.375 in
